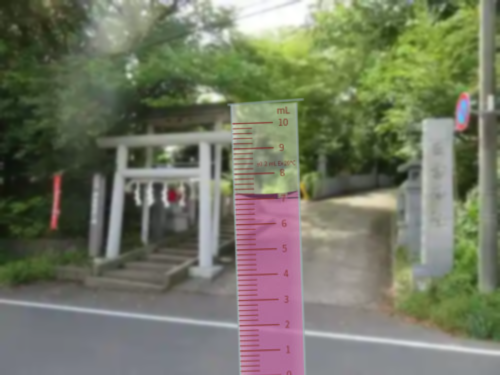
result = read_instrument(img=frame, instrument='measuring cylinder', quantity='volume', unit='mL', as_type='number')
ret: 7 mL
